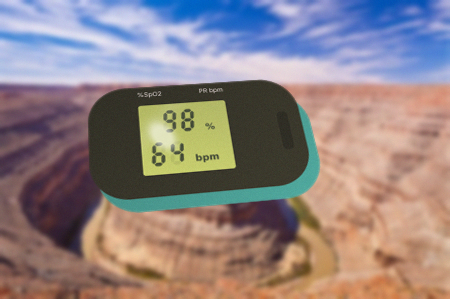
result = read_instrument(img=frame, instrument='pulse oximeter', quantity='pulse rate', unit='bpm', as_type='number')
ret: 64 bpm
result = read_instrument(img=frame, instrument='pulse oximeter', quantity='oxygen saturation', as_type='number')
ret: 98 %
